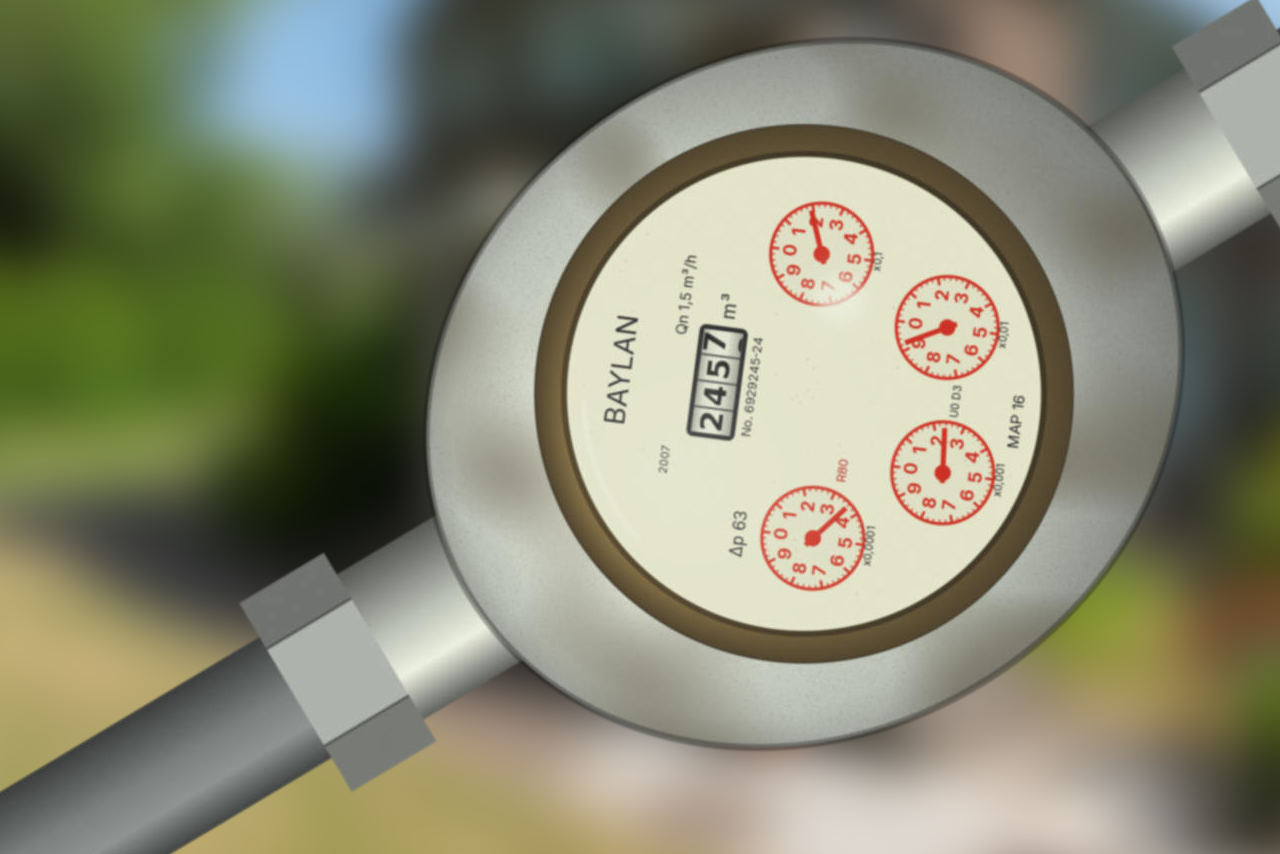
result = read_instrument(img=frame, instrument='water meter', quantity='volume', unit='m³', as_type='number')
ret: 2457.1923 m³
